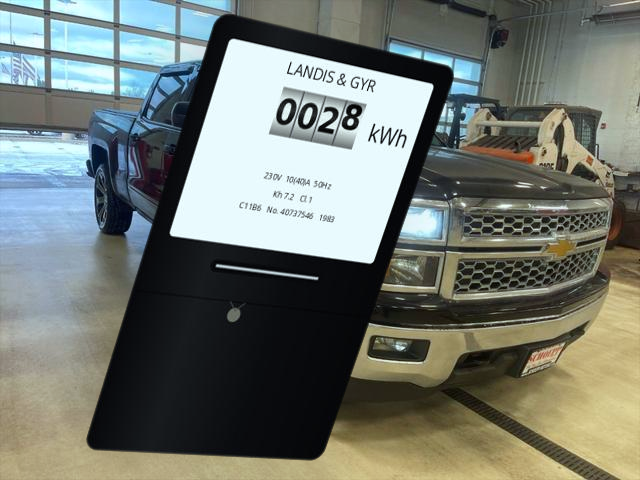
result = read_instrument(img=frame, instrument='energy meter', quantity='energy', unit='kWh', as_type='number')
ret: 28 kWh
